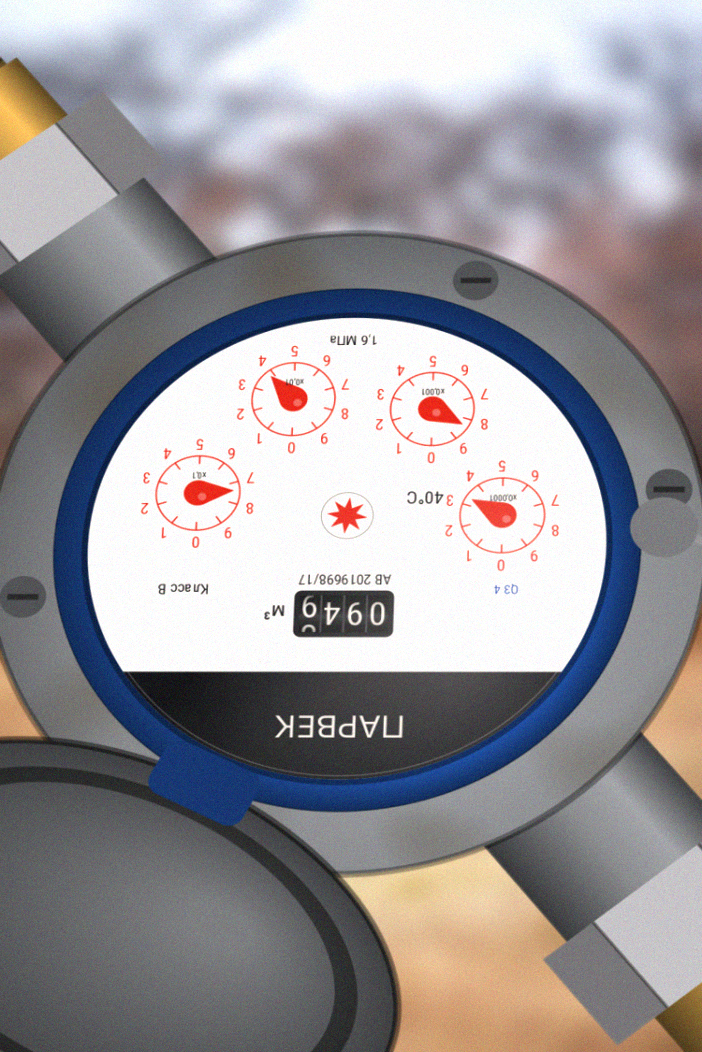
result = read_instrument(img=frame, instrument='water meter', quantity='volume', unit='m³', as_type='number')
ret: 948.7383 m³
